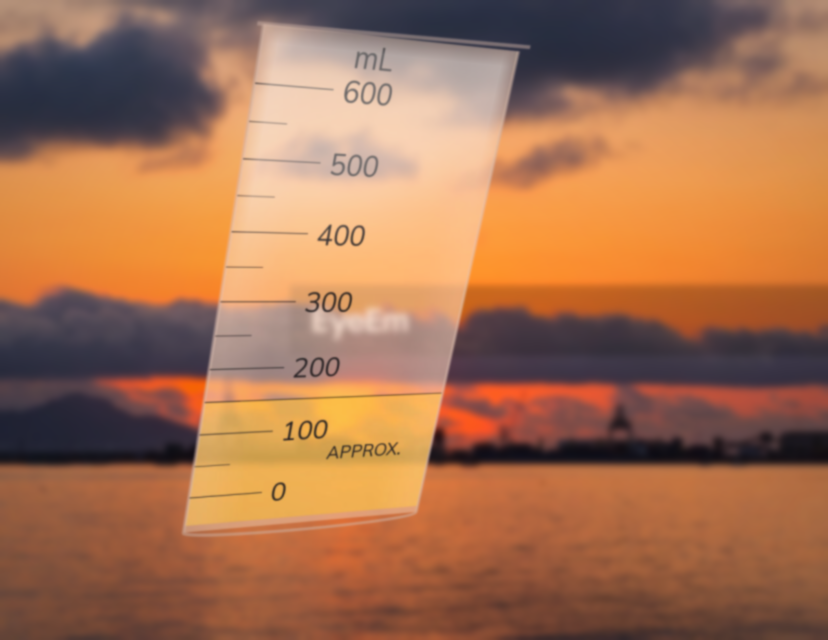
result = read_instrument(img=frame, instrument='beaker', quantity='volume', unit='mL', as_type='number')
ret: 150 mL
